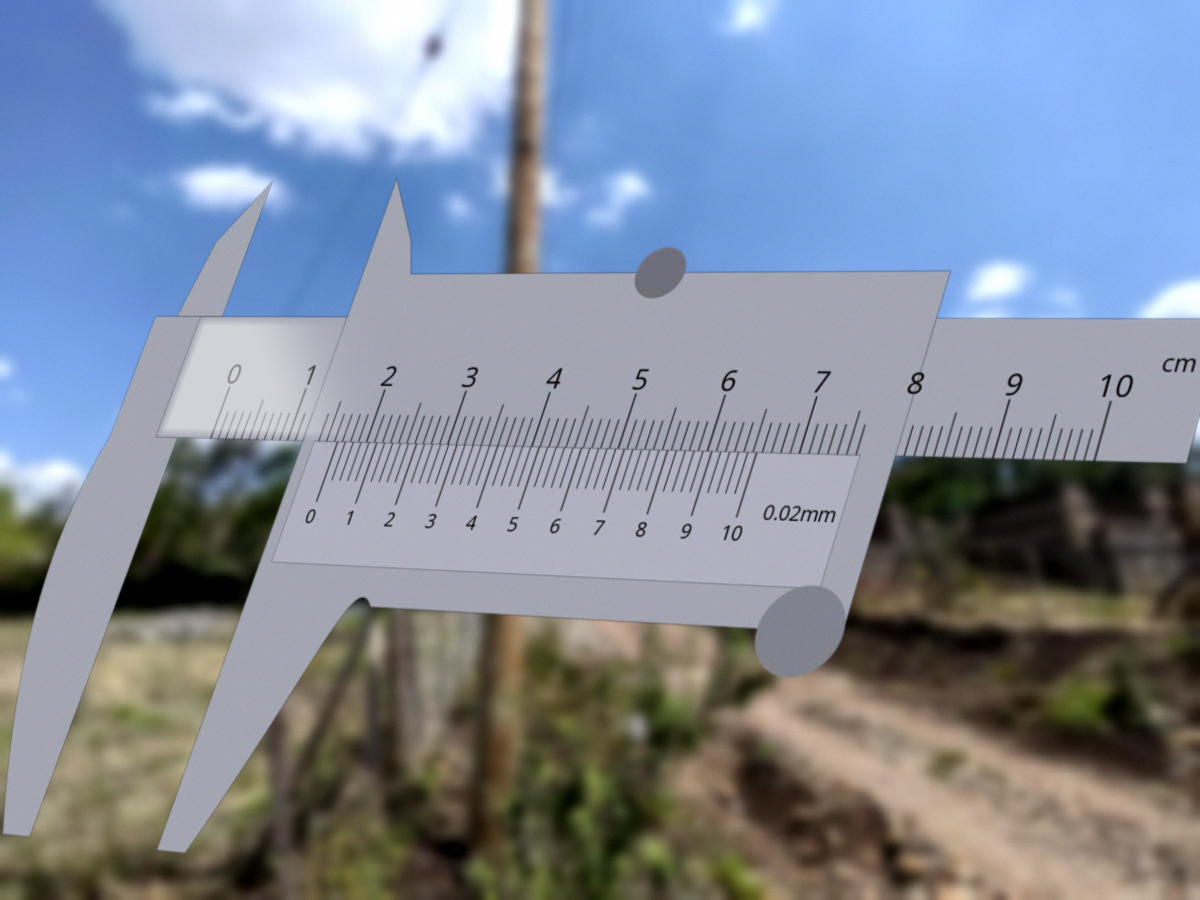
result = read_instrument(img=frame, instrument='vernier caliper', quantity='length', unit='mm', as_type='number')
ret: 16.4 mm
